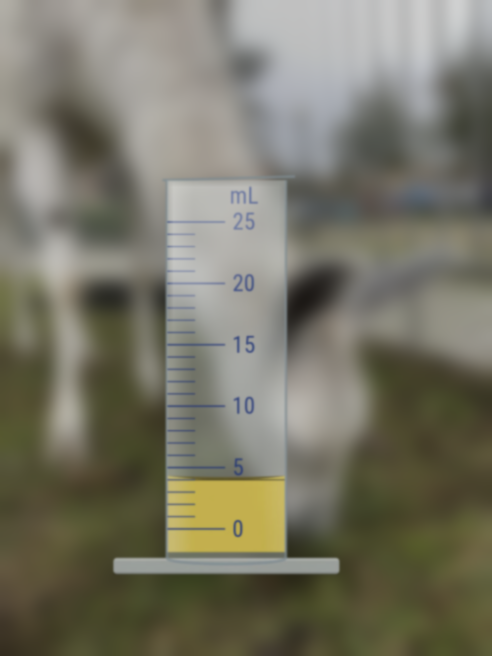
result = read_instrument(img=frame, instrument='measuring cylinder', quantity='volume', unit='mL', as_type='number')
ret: 4 mL
